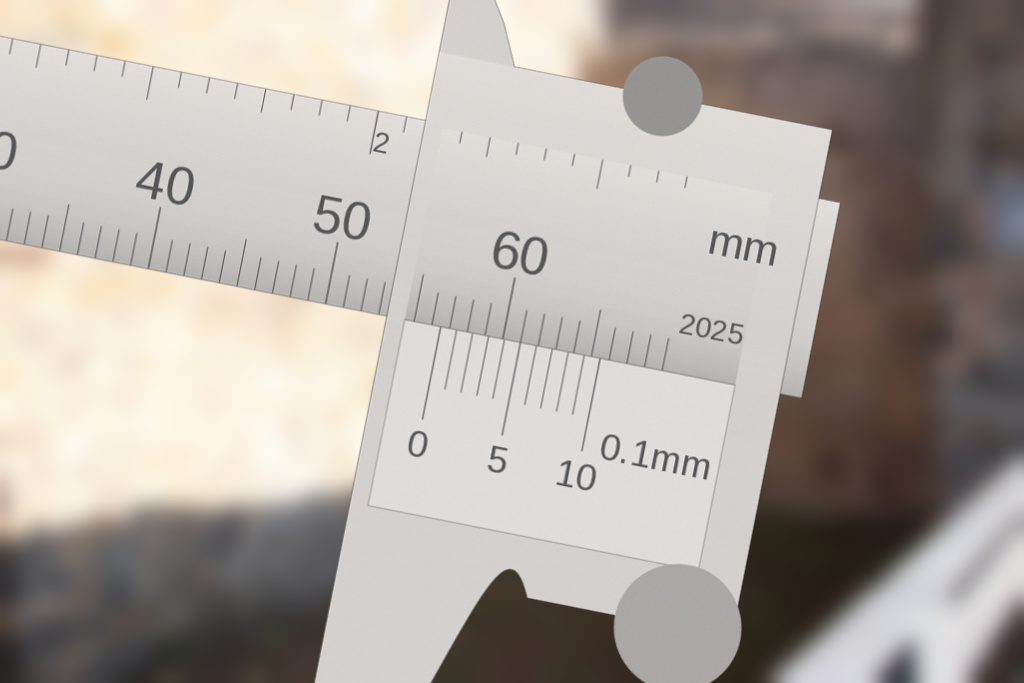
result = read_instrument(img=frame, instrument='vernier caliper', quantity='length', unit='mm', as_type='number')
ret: 56.5 mm
